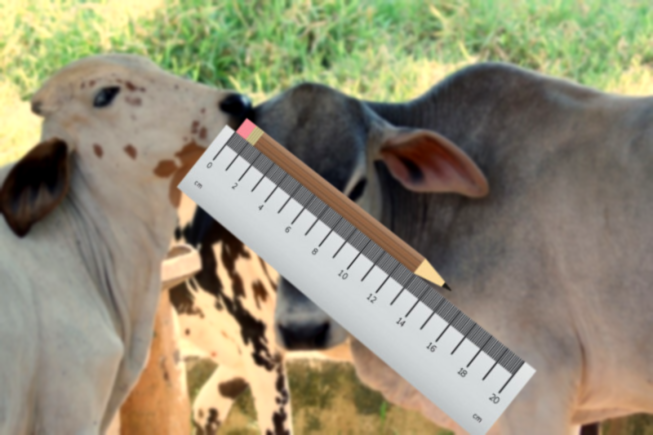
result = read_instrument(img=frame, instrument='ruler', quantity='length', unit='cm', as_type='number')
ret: 15 cm
